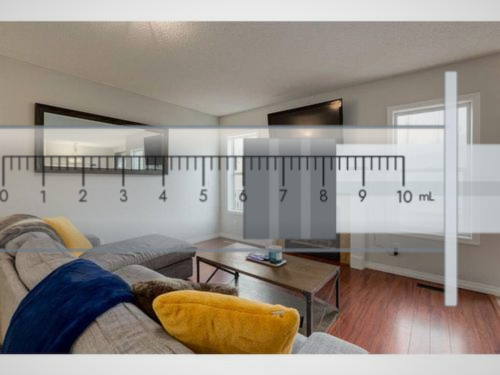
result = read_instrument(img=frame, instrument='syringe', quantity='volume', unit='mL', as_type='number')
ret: 6 mL
